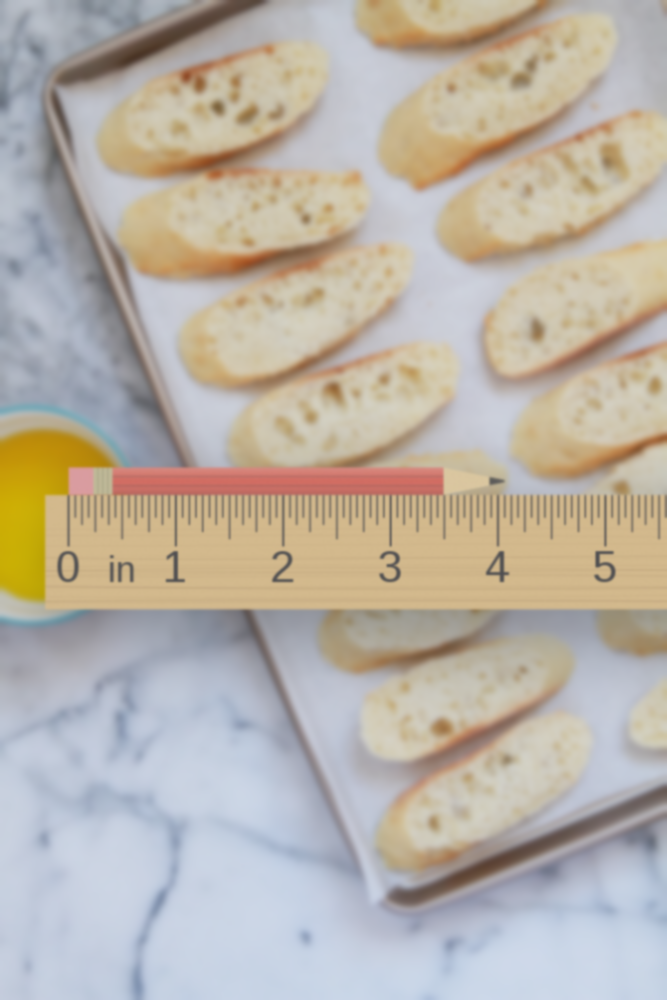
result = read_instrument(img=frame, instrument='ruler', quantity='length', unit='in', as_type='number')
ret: 4.0625 in
